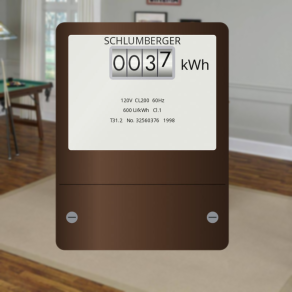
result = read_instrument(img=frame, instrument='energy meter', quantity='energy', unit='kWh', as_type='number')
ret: 37 kWh
